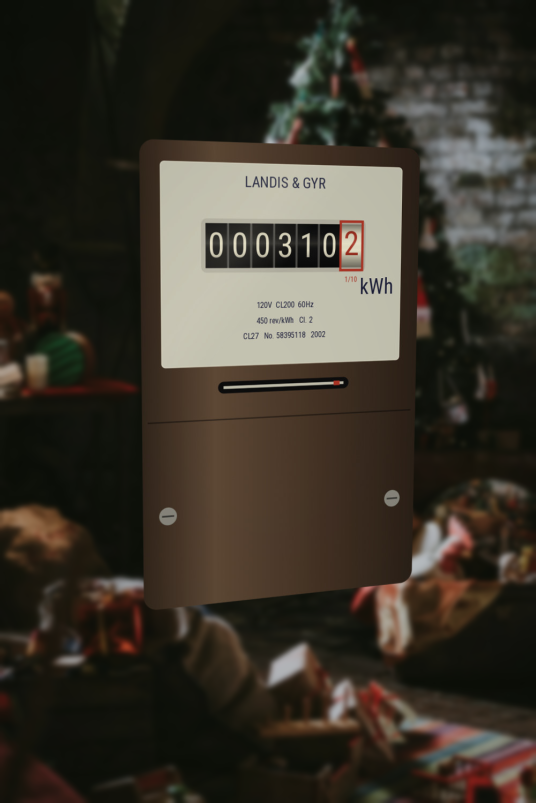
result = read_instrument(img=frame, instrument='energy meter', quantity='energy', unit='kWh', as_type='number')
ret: 310.2 kWh
